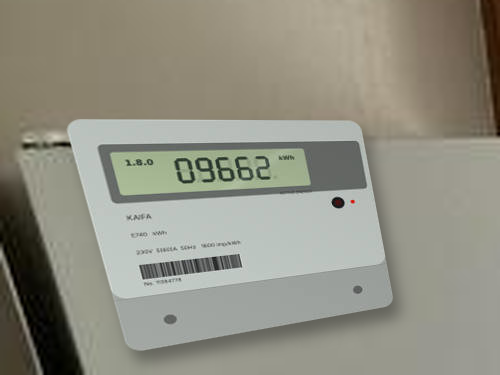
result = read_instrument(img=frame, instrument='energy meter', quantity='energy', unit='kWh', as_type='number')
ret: 9662 kWh
